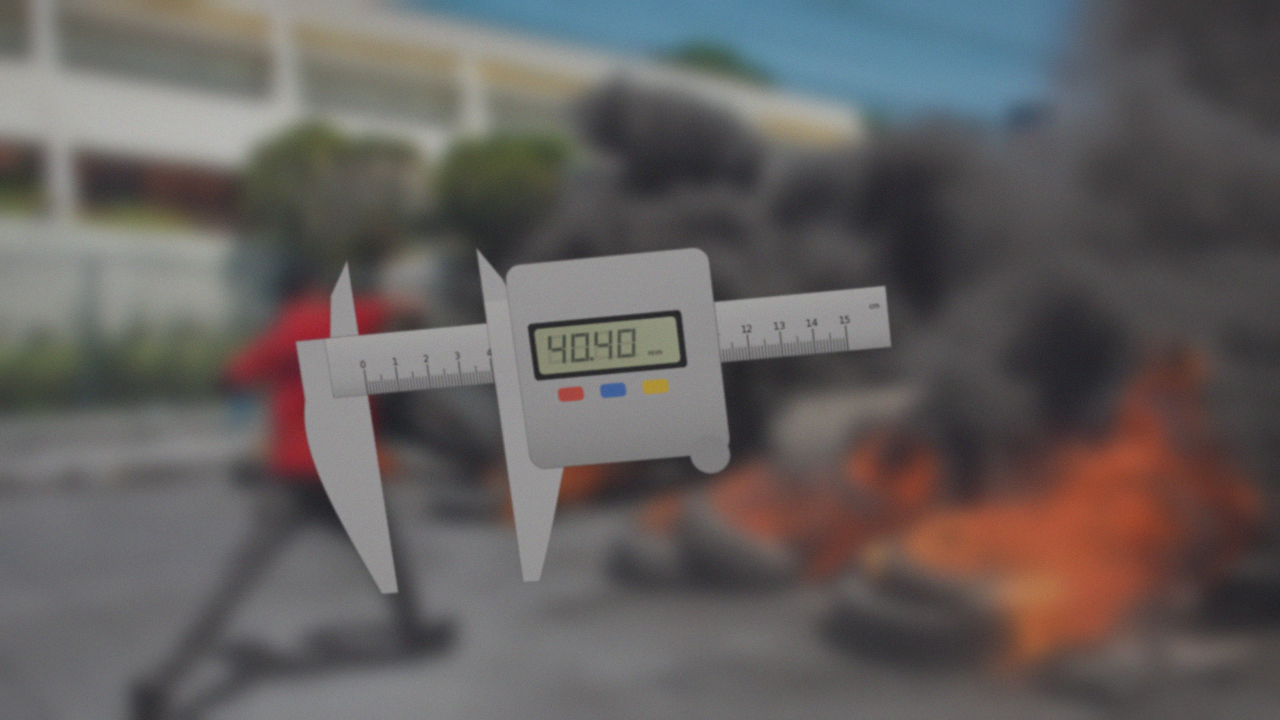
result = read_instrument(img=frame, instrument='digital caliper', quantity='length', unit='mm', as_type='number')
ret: 40.40 mm
